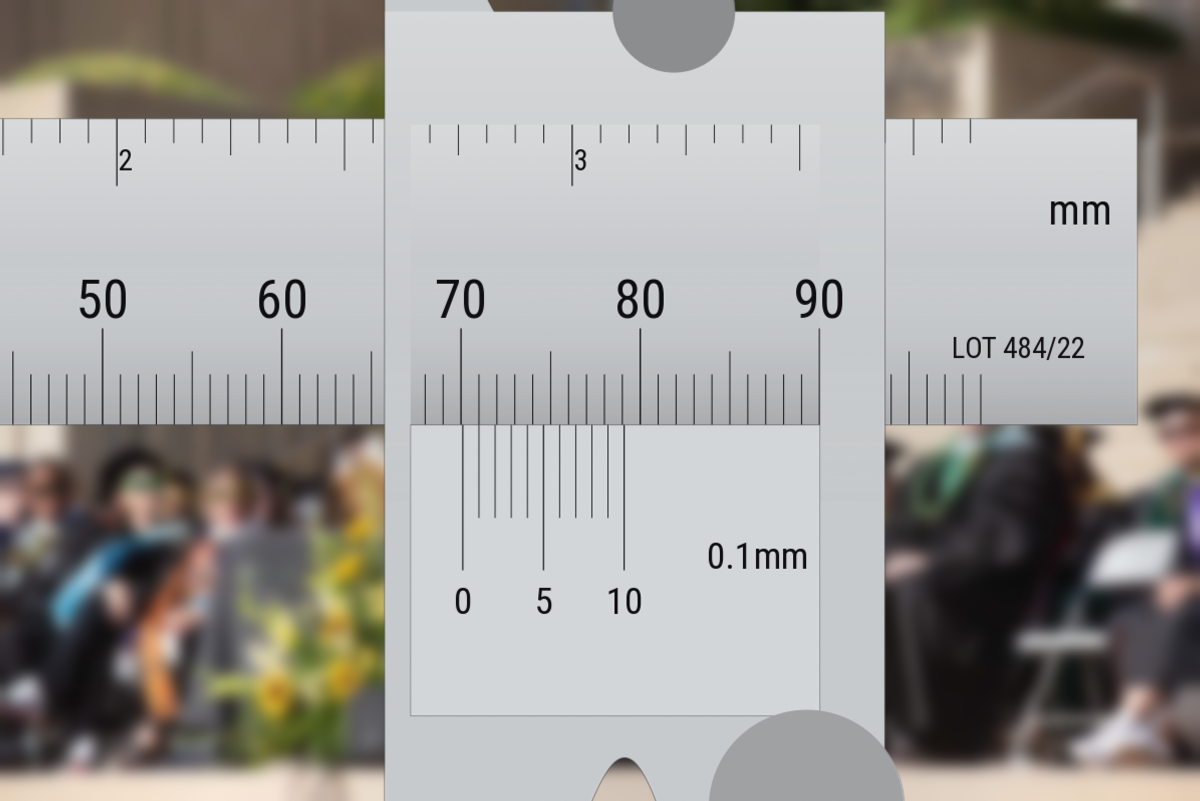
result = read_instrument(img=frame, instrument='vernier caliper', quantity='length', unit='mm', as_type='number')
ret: 70.1 mm
